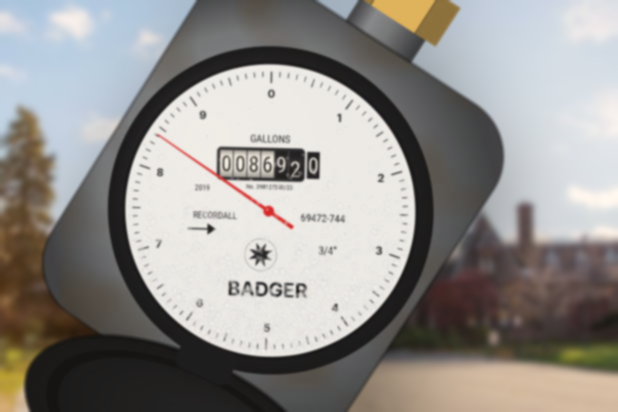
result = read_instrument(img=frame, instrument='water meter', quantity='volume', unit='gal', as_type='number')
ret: 86918.4 gal
